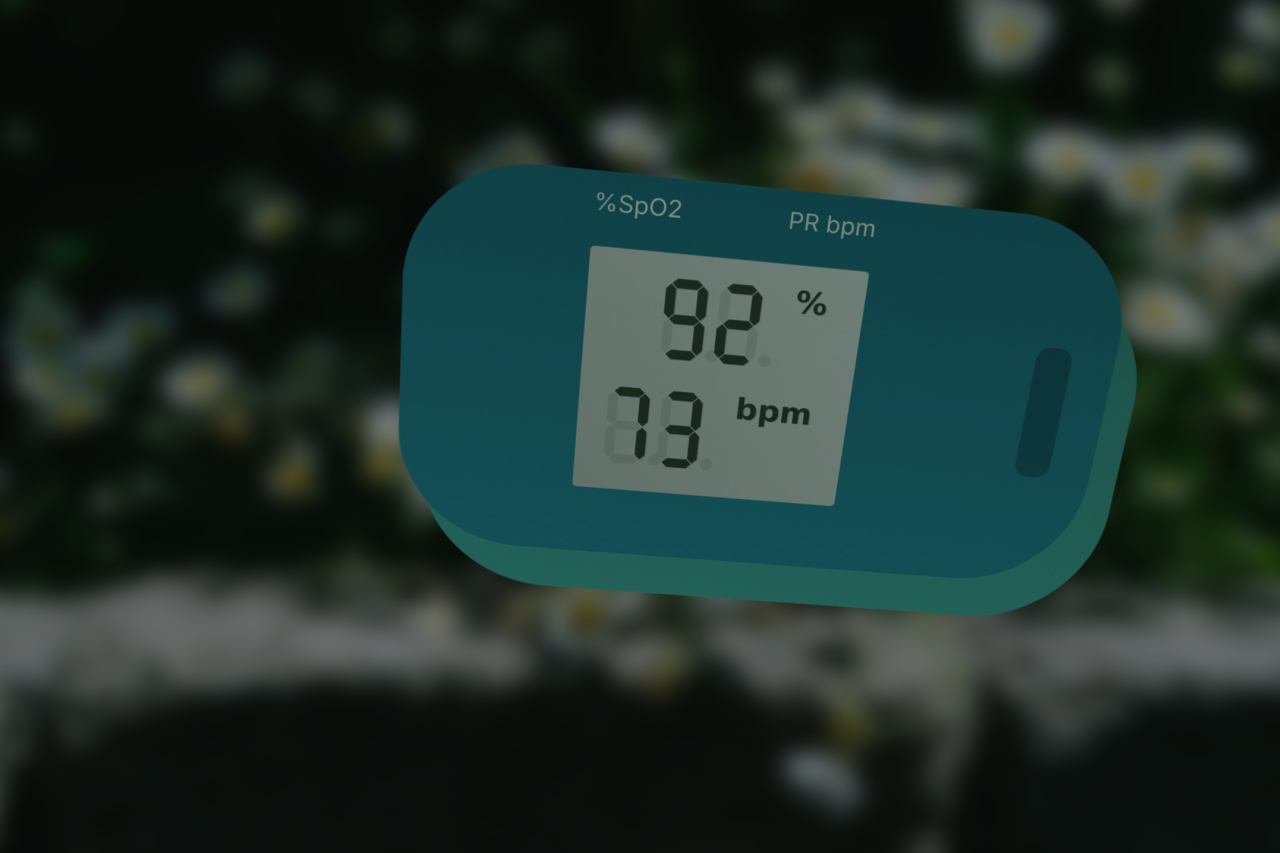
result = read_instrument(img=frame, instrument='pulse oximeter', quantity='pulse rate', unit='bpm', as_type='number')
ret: 73 bpm
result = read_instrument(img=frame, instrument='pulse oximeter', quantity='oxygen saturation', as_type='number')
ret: 92 %
